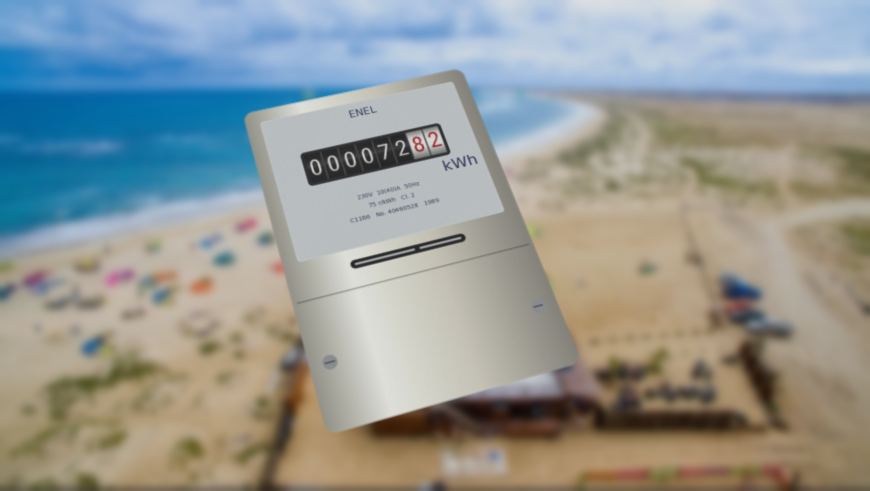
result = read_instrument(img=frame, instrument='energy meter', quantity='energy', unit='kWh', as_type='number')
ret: 72.82 kWh
